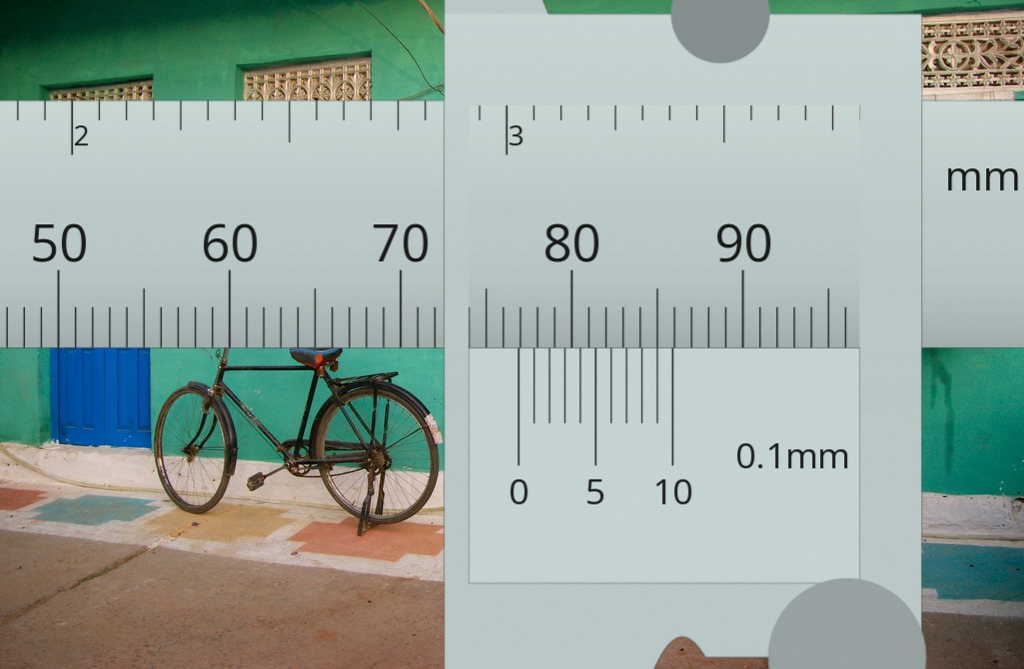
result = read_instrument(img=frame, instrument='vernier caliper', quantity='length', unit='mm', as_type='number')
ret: 76.9 mm
